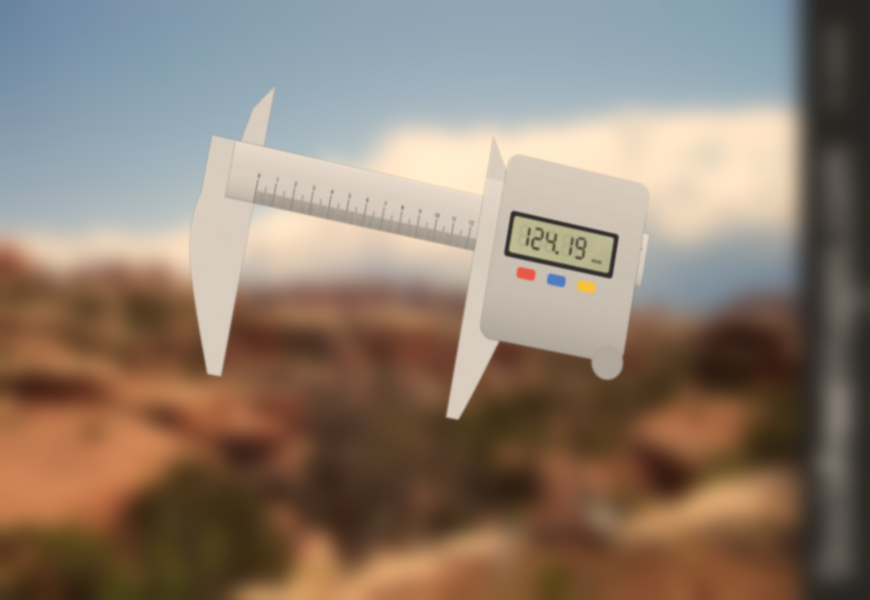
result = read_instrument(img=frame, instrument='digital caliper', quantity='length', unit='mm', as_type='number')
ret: 124.19 mm
